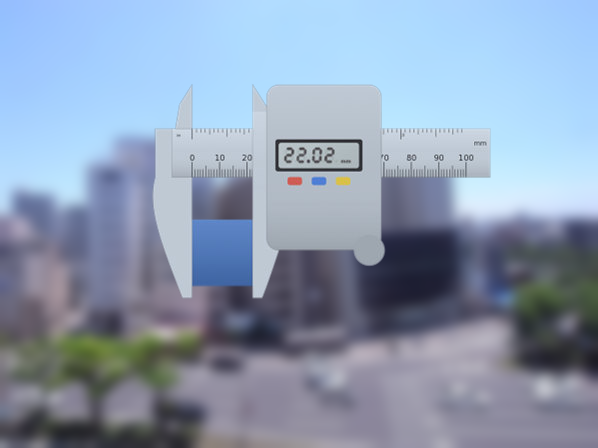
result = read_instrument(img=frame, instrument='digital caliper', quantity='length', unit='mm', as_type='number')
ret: 22.02 mm
